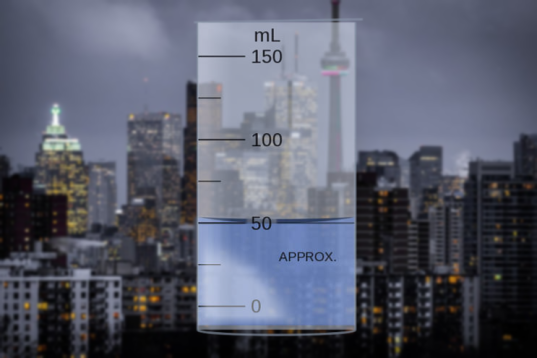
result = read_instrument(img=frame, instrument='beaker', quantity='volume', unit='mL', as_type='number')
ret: 50 mL
